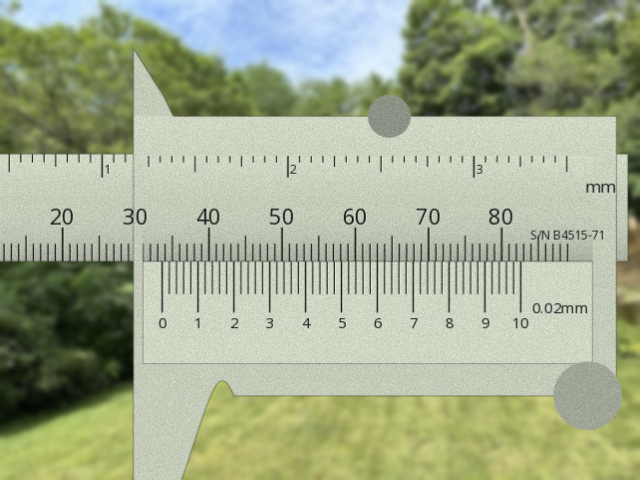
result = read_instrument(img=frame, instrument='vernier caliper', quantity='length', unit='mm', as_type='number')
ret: 33.6 mm
